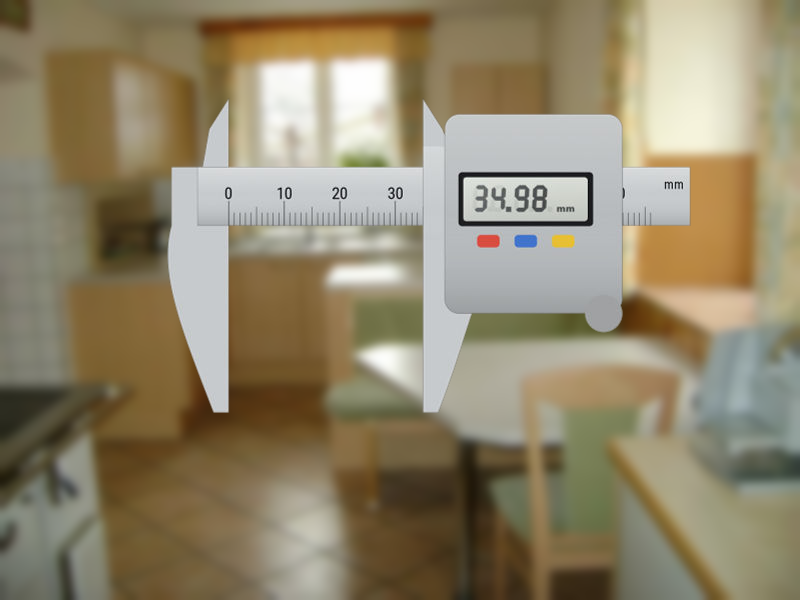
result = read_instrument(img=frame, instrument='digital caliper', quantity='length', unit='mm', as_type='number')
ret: 34.98 mm
